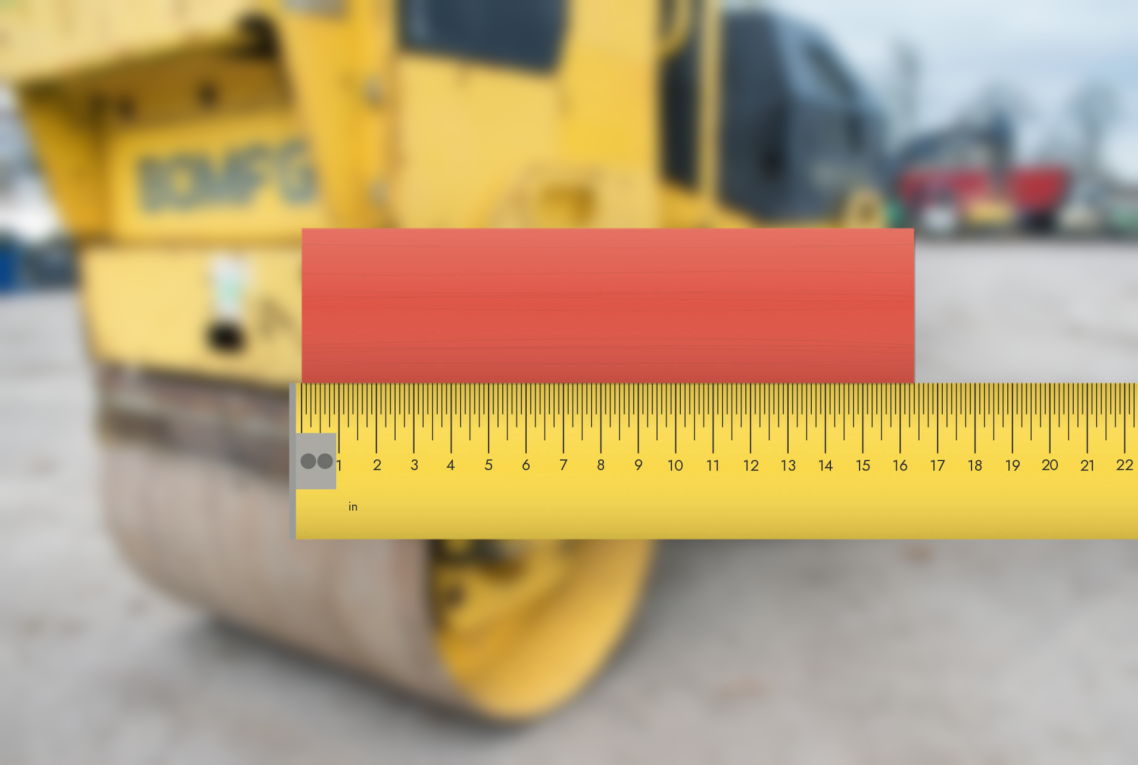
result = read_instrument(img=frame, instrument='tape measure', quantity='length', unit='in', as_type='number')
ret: 16.375 in
